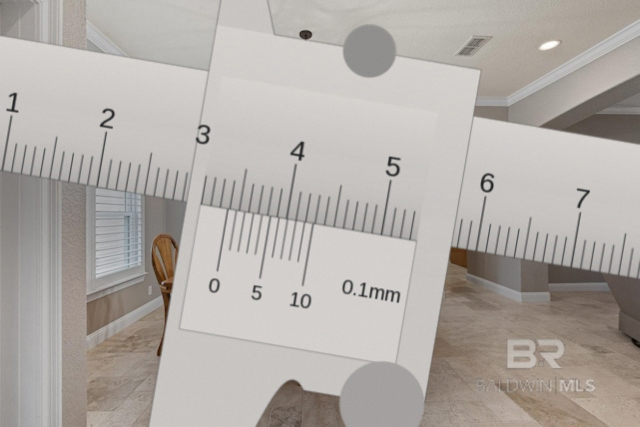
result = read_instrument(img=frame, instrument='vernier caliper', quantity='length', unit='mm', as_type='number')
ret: 33.8 mm
